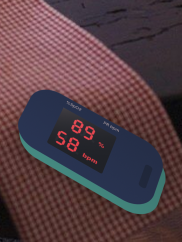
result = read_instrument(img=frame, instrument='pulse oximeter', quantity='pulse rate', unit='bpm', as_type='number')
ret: 58 bpm
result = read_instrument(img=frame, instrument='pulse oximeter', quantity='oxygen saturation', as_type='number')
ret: 89 %
